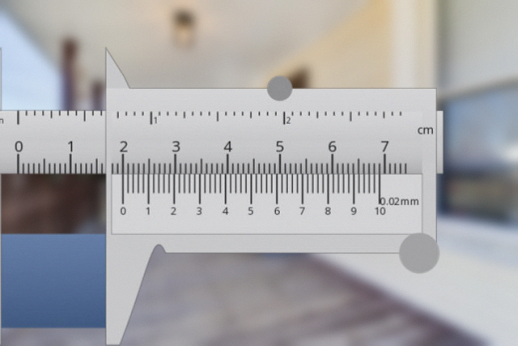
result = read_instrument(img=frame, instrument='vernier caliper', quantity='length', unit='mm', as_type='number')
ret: 20.0 mm
